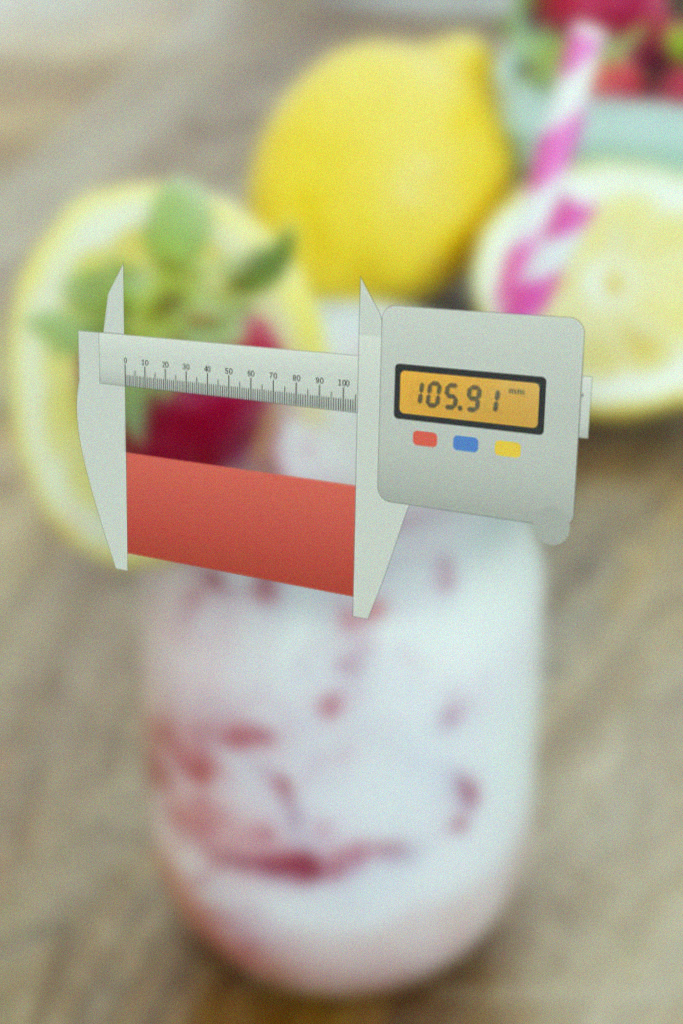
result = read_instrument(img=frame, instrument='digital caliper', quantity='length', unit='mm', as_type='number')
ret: 105.91 mm
